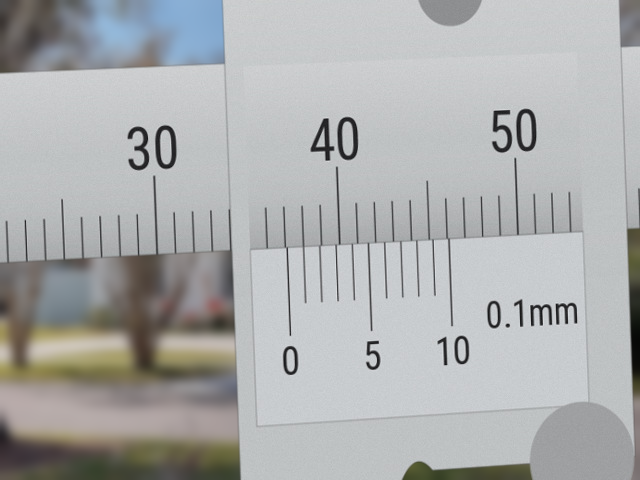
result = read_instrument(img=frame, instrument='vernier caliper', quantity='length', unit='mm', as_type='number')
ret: 37.1 mm
